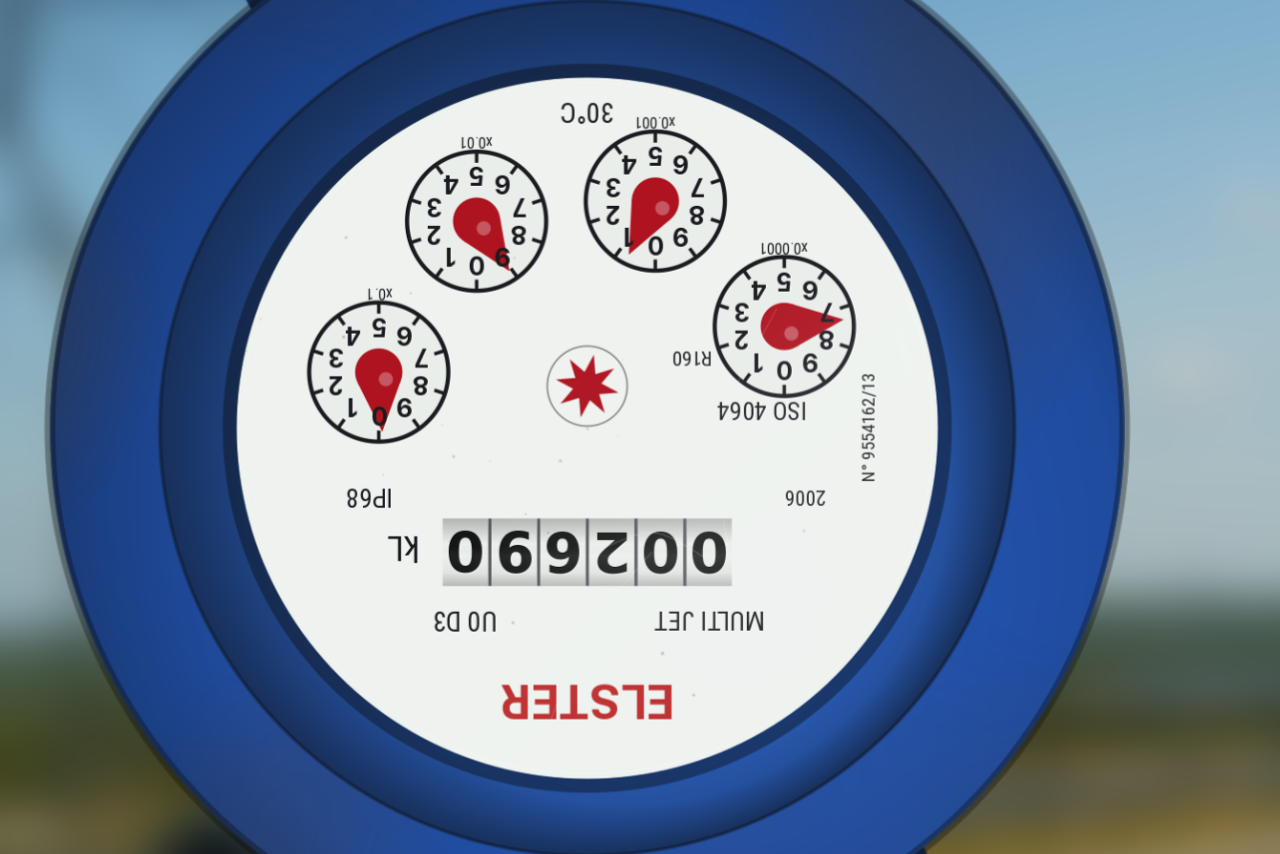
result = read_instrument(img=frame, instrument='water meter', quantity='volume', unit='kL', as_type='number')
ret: 2689.9907 kL
